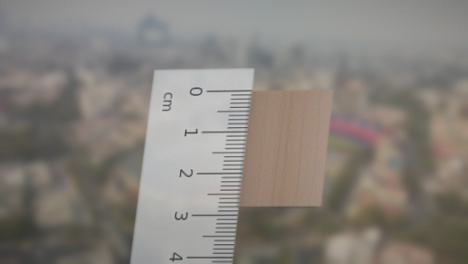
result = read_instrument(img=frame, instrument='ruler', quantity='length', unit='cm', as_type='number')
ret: 2.8 cm
